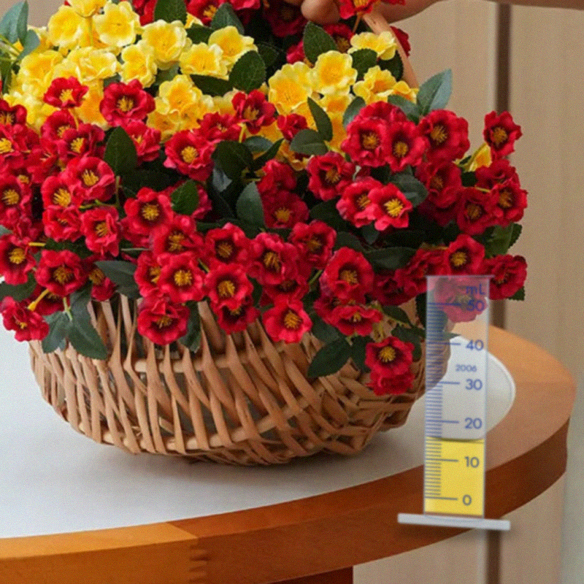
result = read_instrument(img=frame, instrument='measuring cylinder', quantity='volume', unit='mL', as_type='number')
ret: 15 mL
